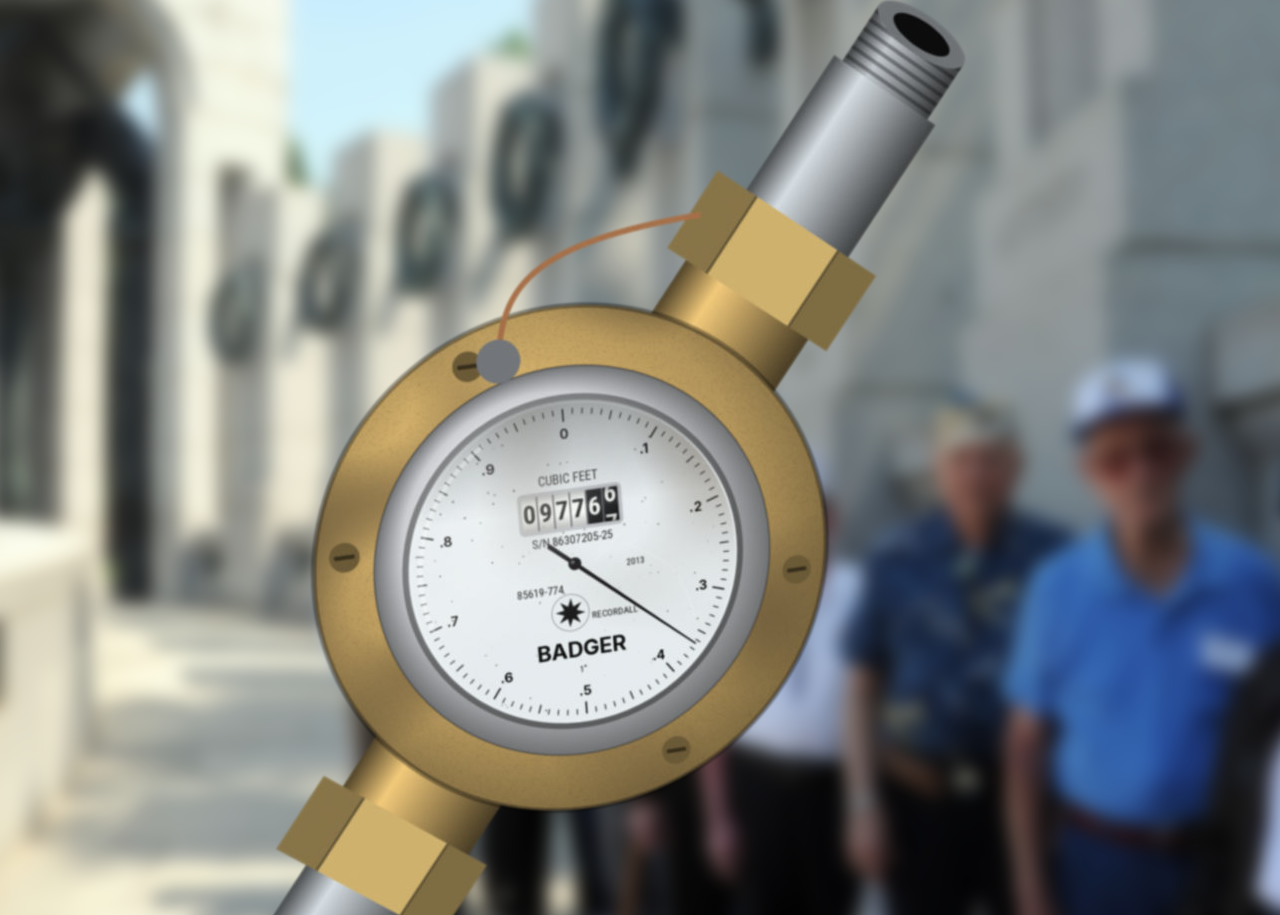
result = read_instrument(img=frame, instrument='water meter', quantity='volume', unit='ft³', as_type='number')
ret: 97766.36 ft³
